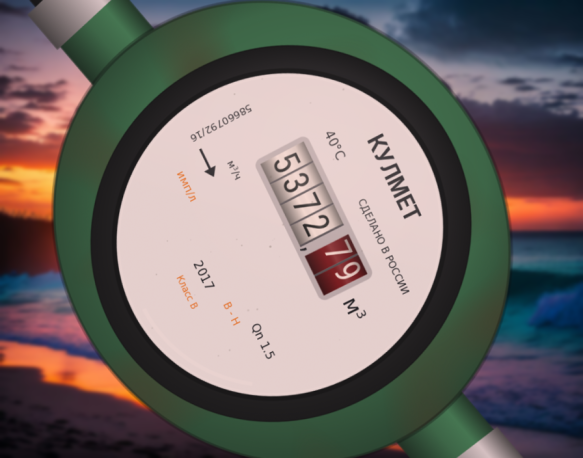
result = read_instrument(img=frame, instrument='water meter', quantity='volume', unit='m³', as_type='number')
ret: 5372.79 m³
